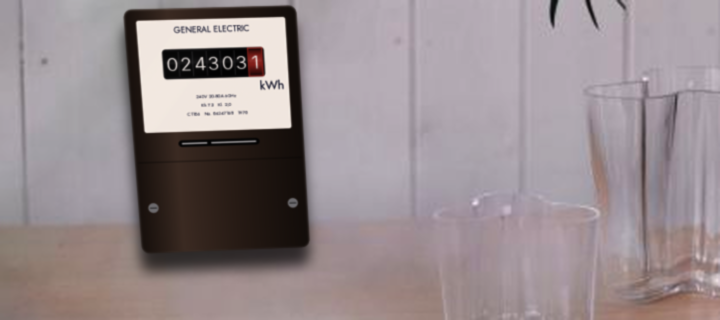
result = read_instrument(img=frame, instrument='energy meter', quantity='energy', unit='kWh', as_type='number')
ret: 24303.1 kWh
